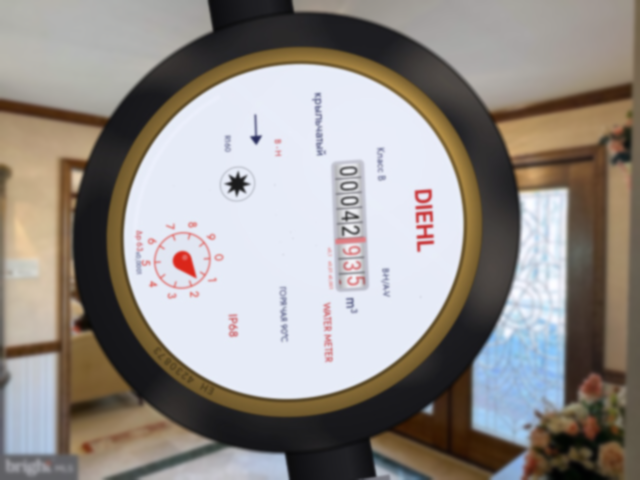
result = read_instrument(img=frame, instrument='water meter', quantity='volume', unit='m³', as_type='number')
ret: 42.9351 m³
